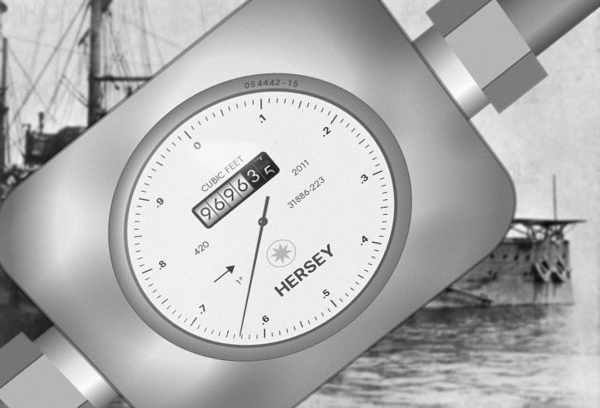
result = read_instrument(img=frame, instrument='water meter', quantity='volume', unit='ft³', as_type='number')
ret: 969634.63 ft³
